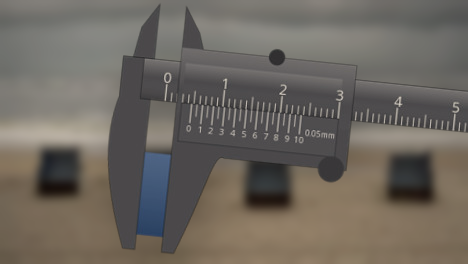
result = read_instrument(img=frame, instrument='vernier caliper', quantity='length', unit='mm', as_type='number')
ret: 4.6 mm
